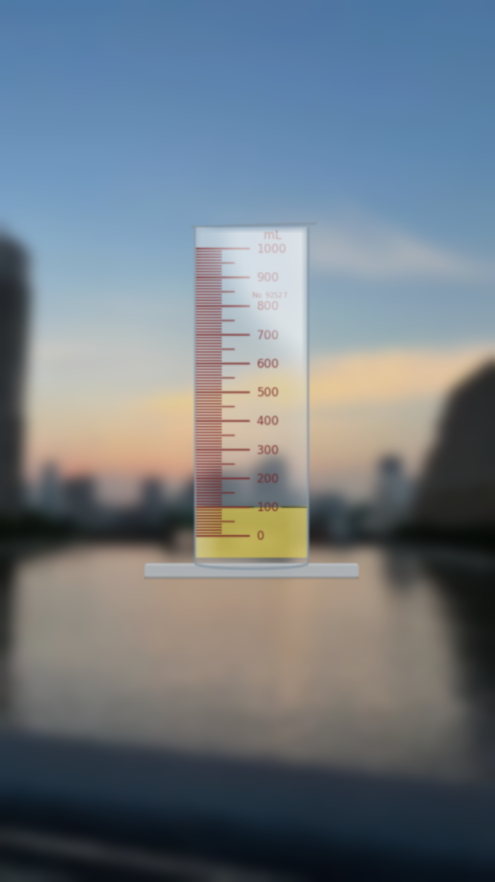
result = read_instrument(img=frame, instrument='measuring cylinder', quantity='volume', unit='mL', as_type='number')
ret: 100 mL
